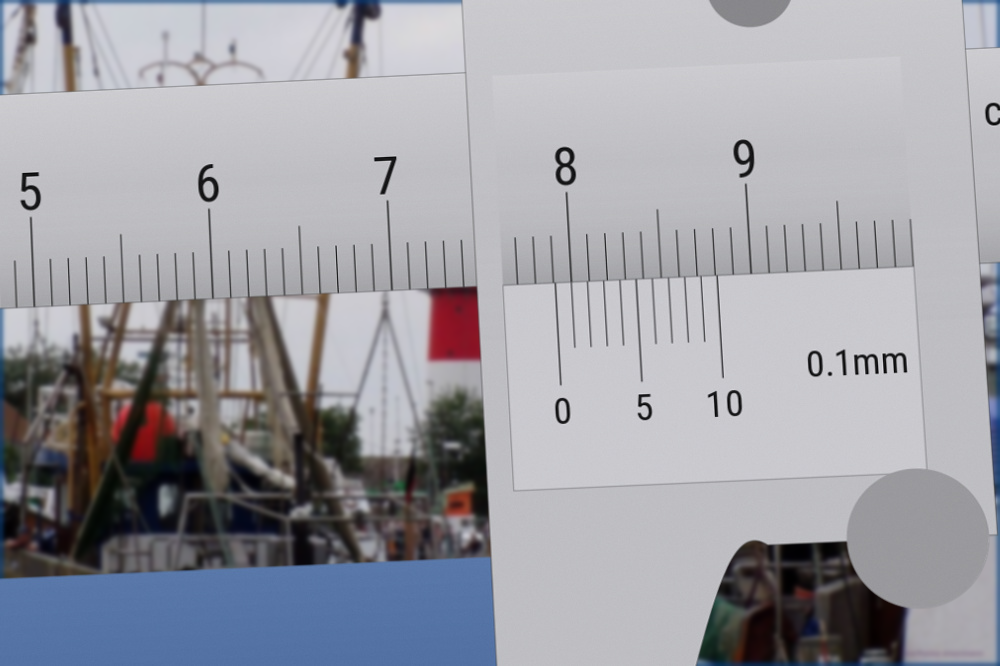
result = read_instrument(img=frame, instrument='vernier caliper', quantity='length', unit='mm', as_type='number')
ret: 79.1 mm
